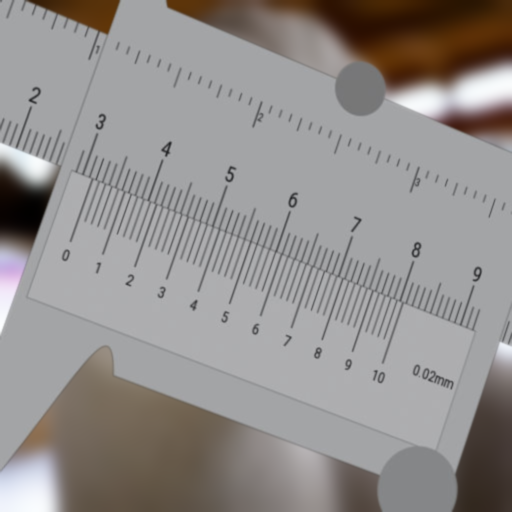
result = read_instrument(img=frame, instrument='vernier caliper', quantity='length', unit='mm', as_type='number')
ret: 31.5 mm
